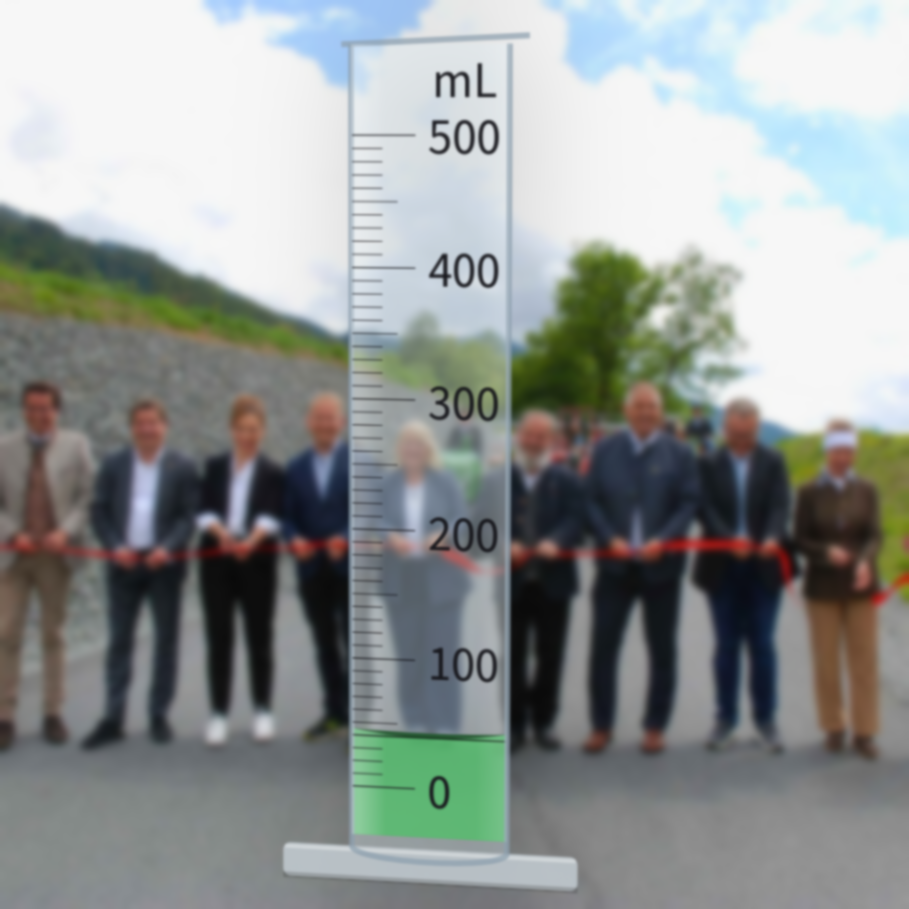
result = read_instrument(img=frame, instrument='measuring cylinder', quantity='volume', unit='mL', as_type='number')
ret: 40 mL
